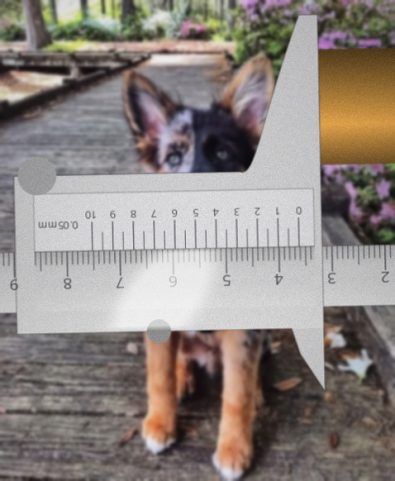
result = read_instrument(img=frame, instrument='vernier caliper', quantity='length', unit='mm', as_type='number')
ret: 36.2 mm
